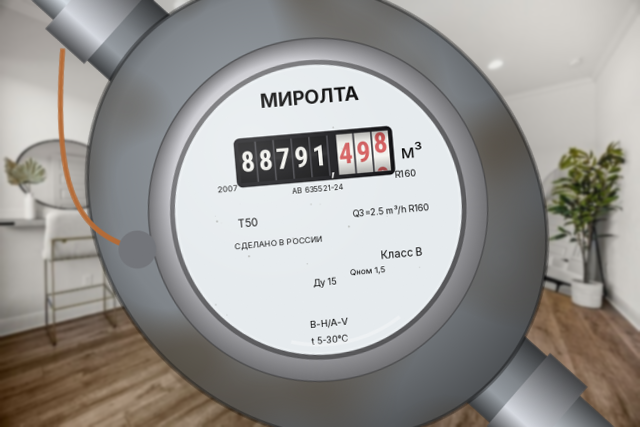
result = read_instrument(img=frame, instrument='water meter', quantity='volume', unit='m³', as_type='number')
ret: 88791.498 m³
